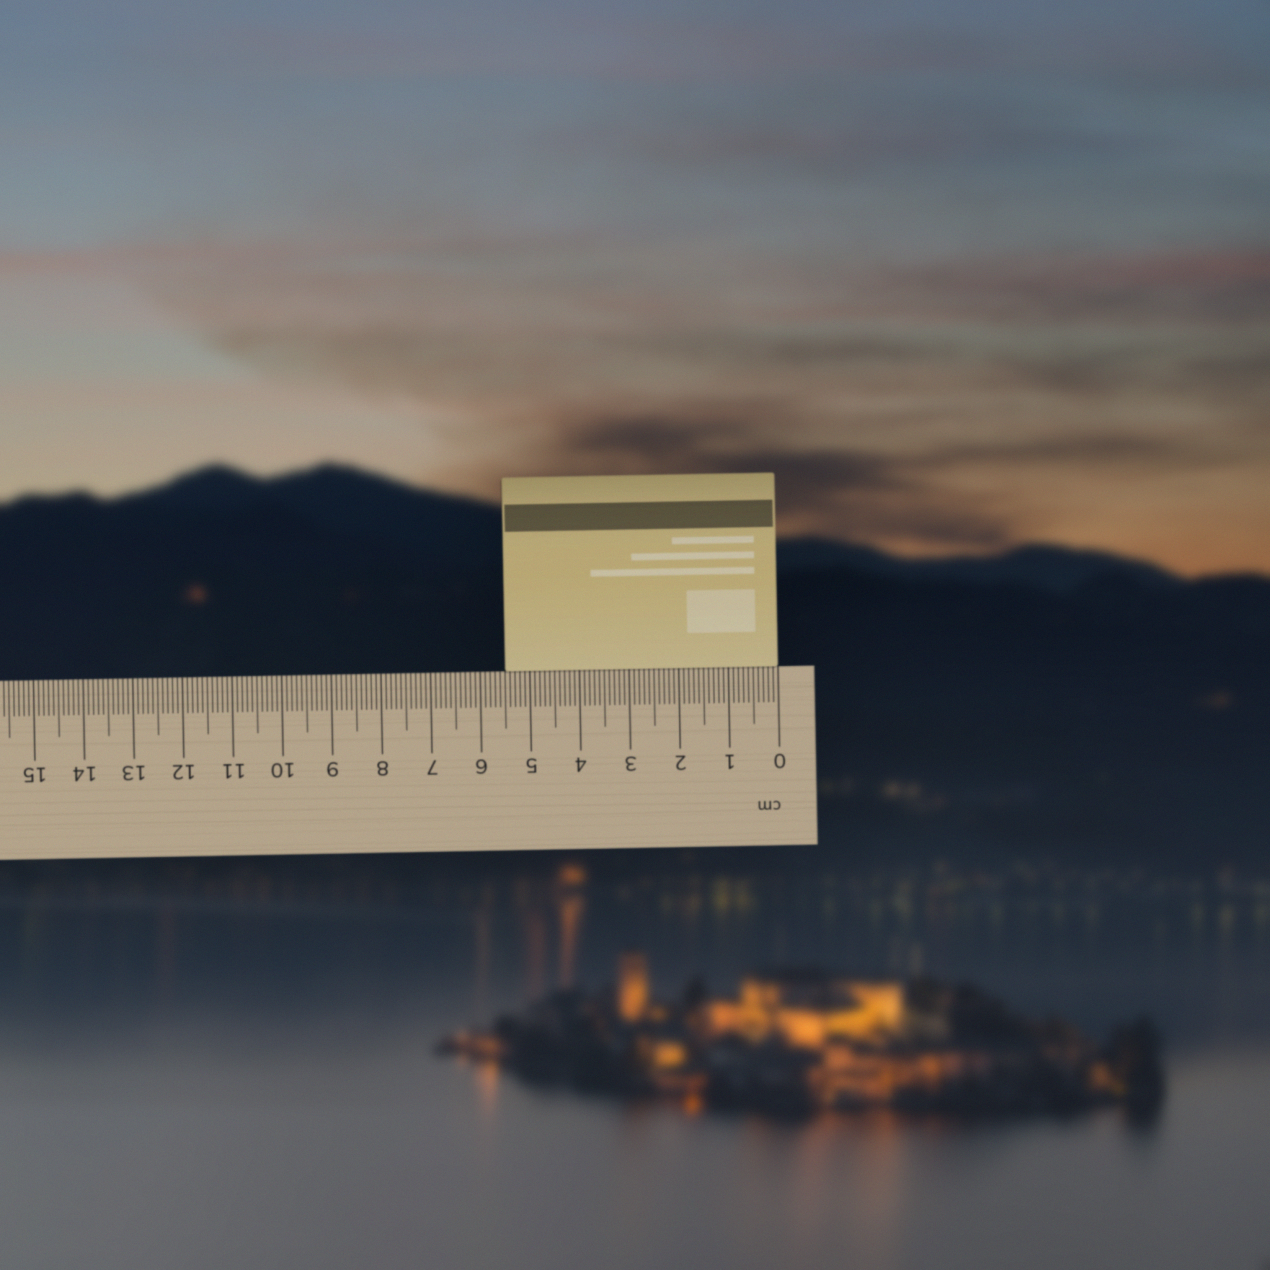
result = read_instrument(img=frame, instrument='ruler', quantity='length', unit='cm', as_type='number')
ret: 5.5 cm
